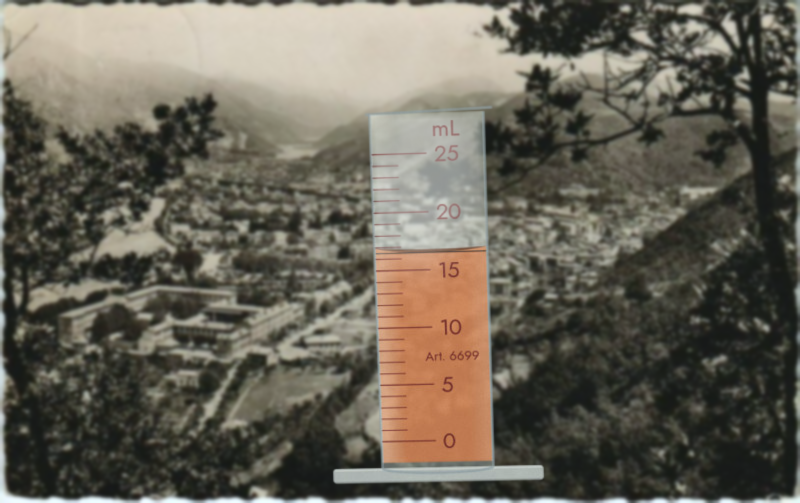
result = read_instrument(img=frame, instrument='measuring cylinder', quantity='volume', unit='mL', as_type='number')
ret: 16.5 mL
